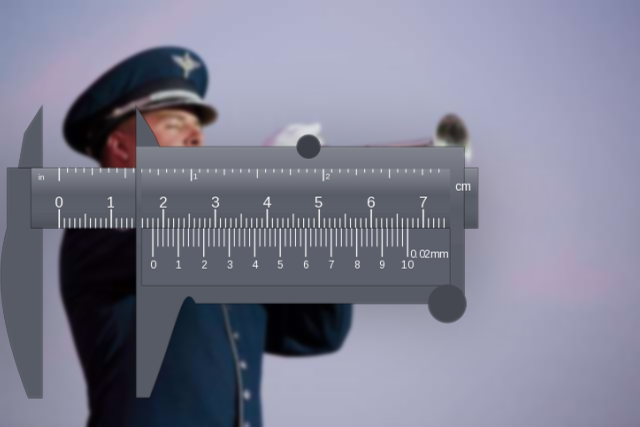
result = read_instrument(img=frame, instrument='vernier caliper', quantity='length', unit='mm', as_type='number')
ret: 18.0 mm
